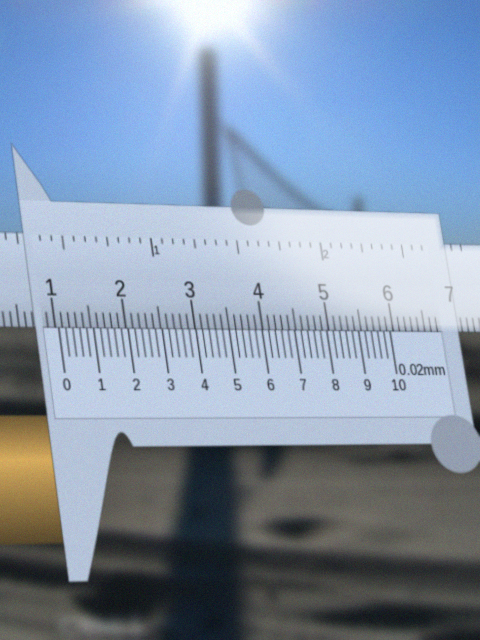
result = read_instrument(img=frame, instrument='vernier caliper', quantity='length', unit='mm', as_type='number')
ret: 10.5 mm
